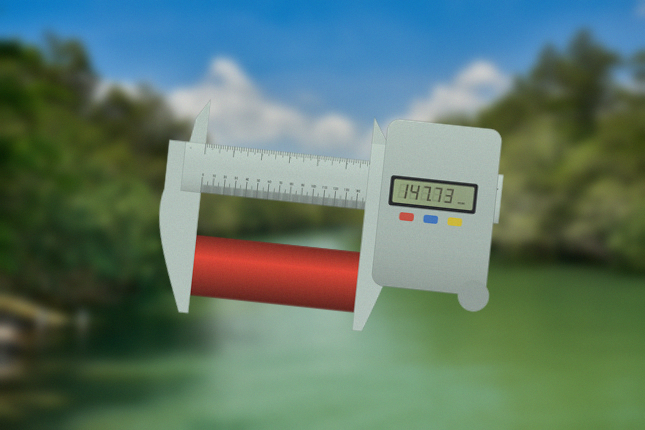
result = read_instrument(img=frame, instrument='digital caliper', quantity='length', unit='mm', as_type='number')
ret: 147.73 mm
